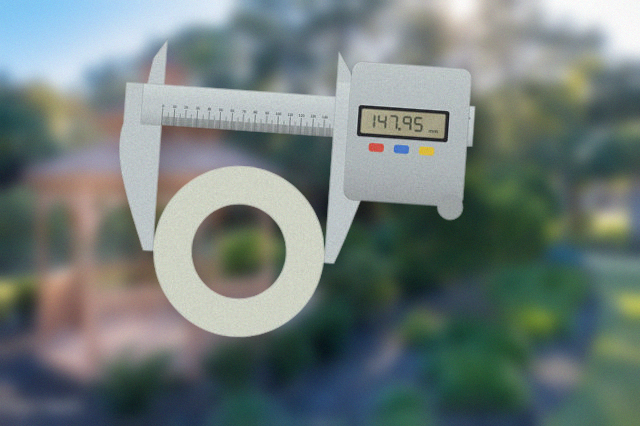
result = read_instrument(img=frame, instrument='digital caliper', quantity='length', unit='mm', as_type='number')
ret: 147.95 mm
